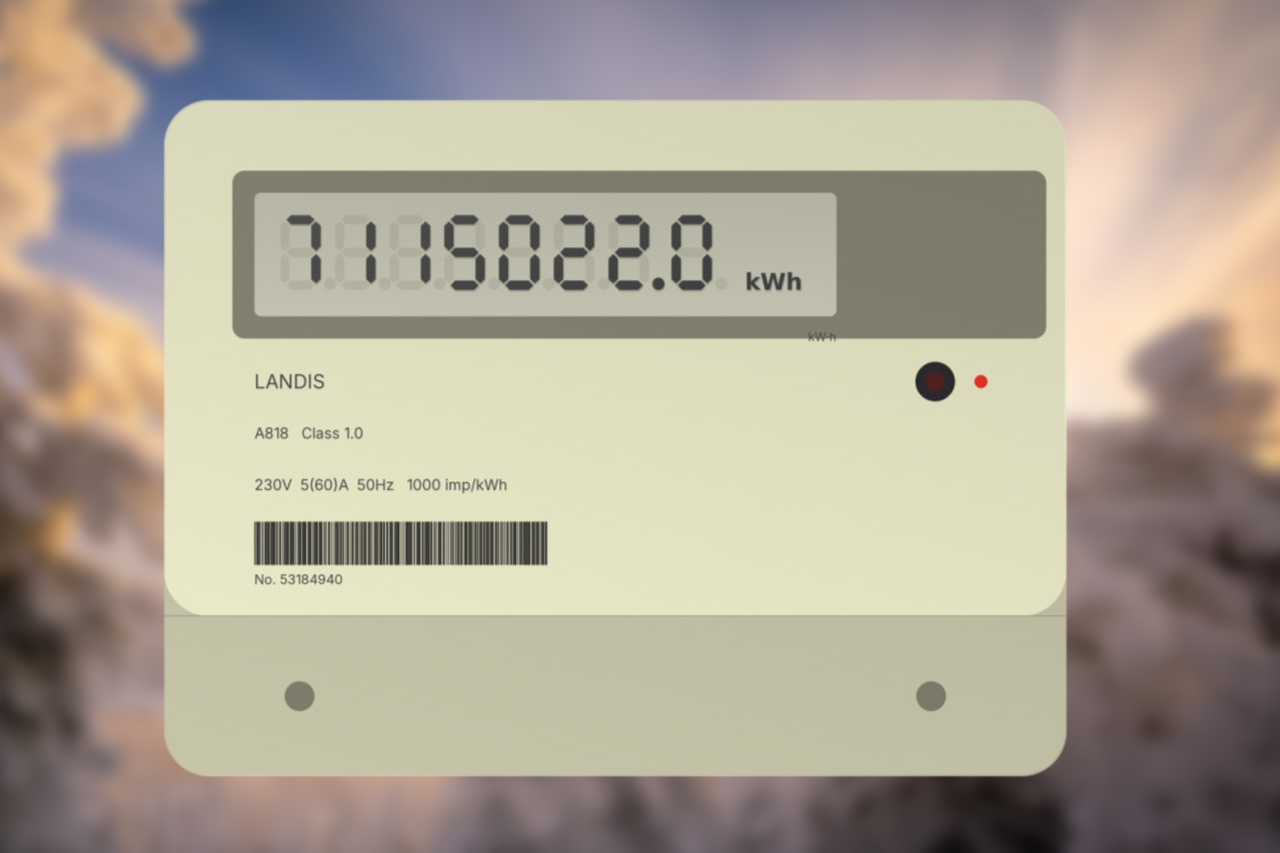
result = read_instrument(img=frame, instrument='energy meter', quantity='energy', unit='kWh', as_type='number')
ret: 7115022.0 kWh
